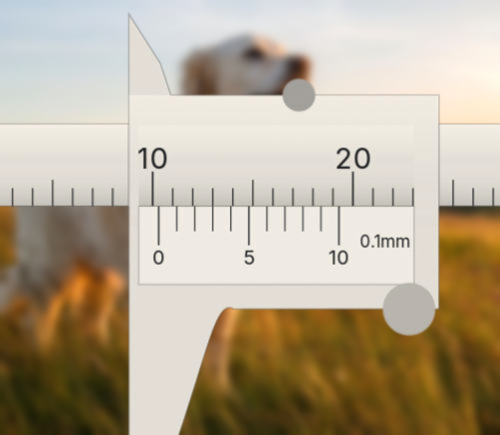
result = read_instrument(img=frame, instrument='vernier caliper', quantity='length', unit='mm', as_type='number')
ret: 10.3 mm
